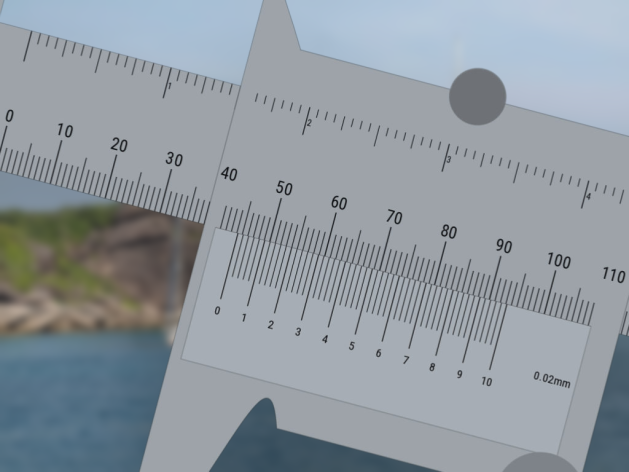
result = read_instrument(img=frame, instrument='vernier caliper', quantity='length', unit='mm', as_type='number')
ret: 44.2 mm
